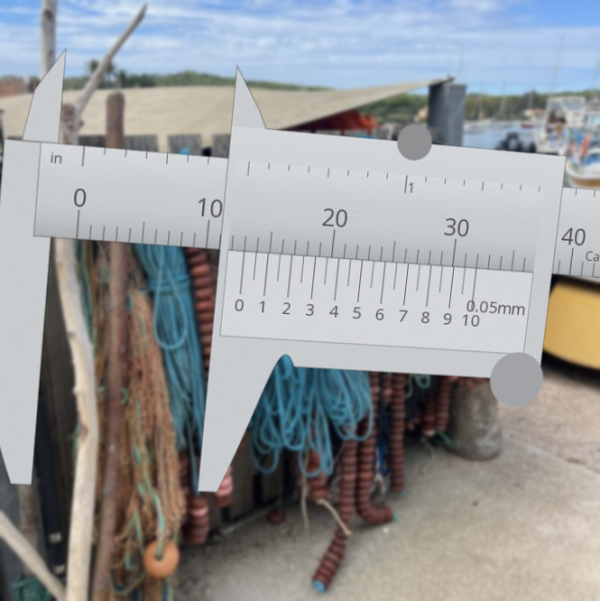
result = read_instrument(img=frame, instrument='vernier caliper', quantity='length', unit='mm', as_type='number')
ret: 13.0 mm
